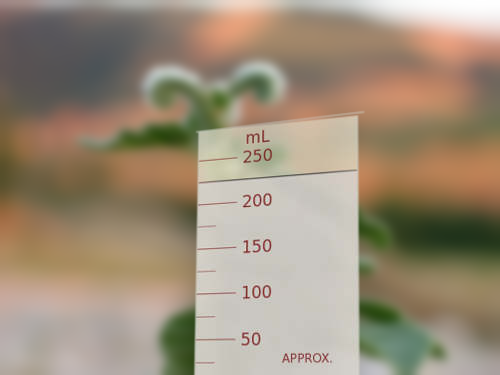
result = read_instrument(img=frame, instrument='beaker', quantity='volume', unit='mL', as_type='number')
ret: 225 mL
